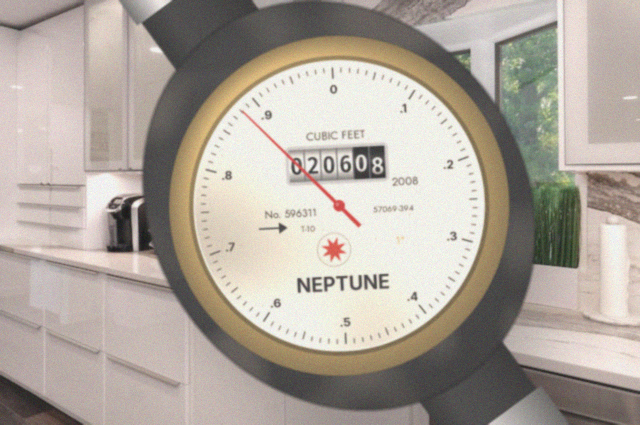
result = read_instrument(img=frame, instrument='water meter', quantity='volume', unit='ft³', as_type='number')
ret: 20607.88 ft³
